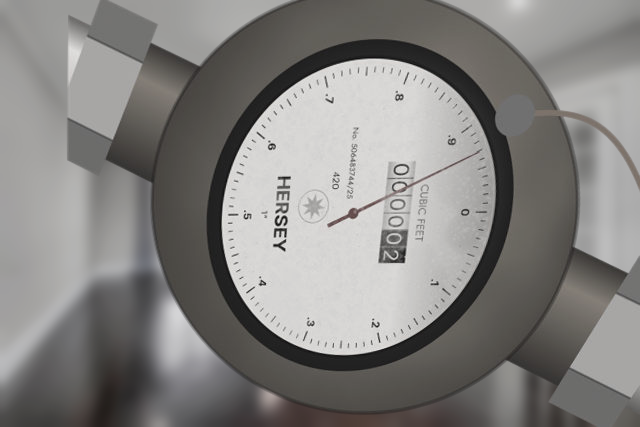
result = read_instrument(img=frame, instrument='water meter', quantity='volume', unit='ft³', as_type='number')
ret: 1.93 ft³
